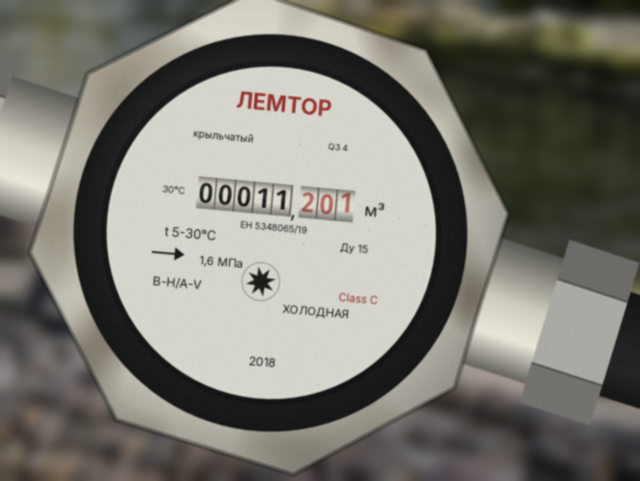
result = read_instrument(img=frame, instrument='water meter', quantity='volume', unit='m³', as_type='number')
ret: 11.201 m³
